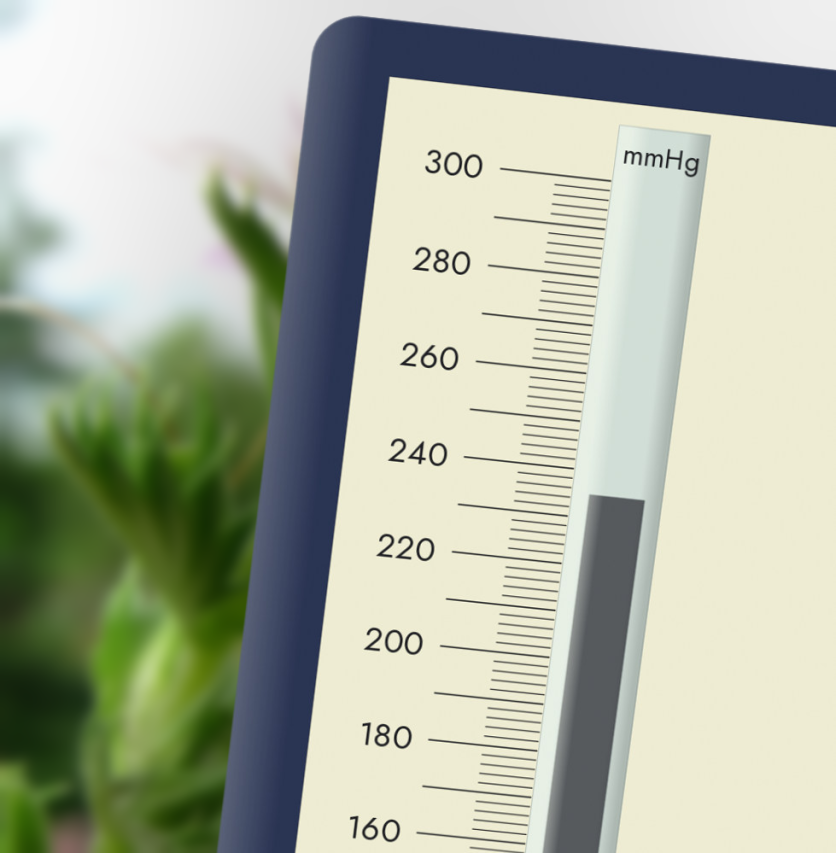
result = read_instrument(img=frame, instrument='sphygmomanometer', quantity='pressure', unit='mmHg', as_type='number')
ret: 235 mmHg
